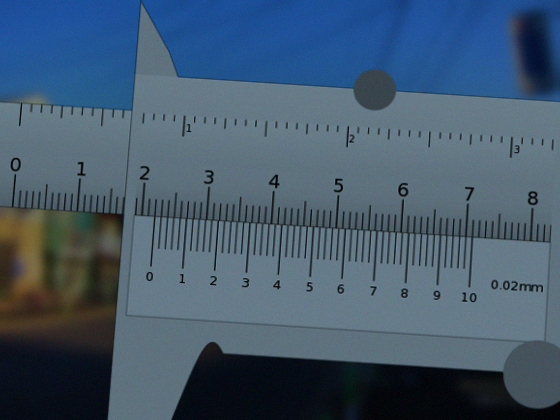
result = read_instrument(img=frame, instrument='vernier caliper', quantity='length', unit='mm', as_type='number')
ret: 22.0 mm
